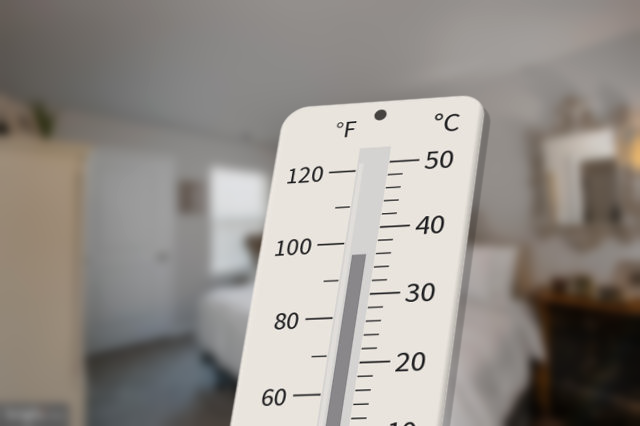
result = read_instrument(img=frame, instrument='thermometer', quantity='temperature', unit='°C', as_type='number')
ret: 36 °C
